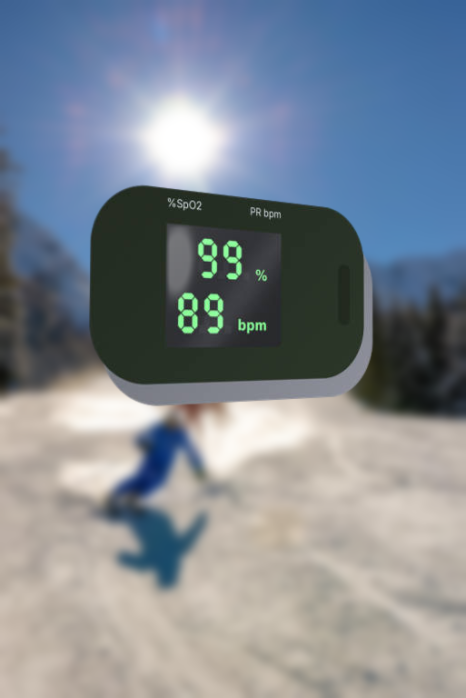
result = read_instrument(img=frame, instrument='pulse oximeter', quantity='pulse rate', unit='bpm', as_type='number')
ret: 89 bpm
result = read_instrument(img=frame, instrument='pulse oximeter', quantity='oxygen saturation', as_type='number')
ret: 99 %
